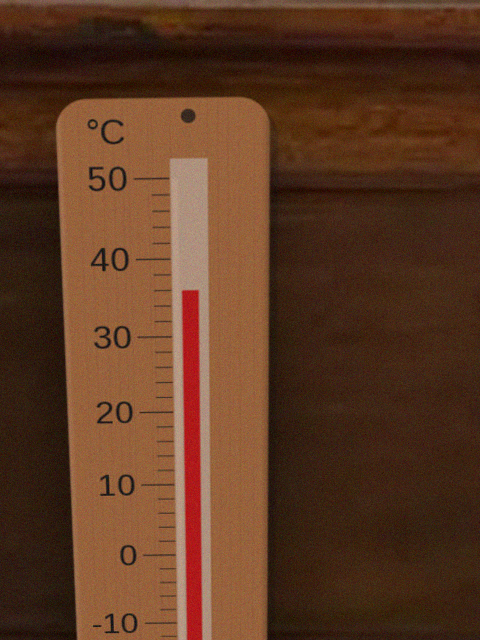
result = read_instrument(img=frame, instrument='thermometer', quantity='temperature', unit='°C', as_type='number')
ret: 36 °C
